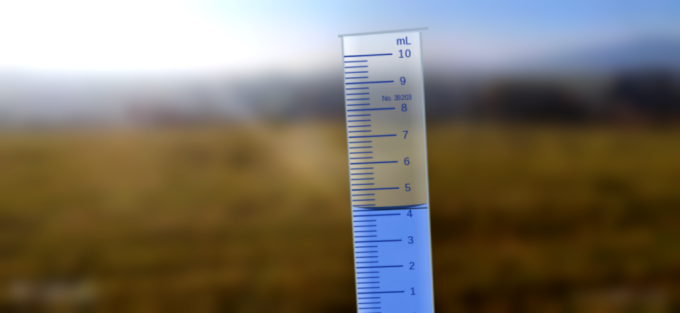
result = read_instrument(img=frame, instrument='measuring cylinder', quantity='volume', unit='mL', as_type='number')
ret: 4.2 mL
